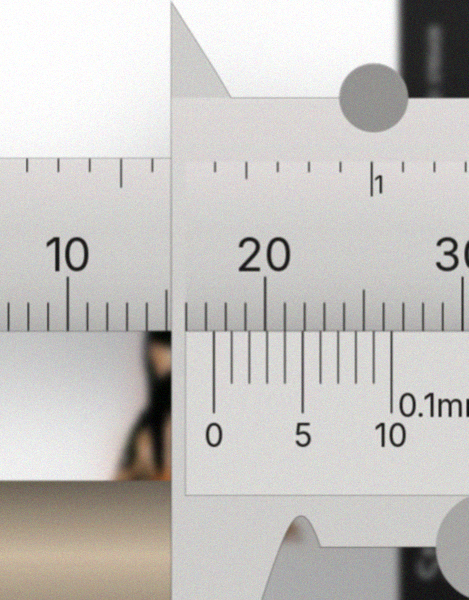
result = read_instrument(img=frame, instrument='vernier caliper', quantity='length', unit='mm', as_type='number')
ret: 17.4 mm
